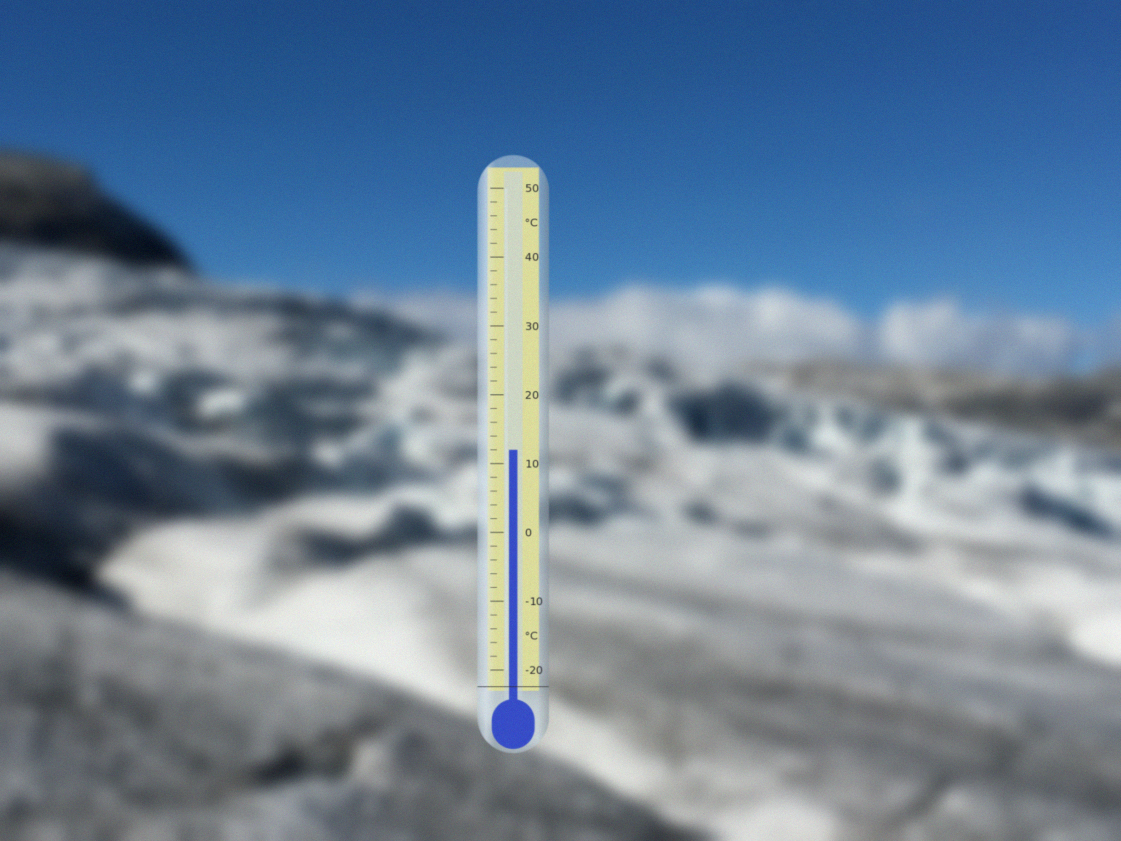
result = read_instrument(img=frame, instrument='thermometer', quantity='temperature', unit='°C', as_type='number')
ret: 12 °C
